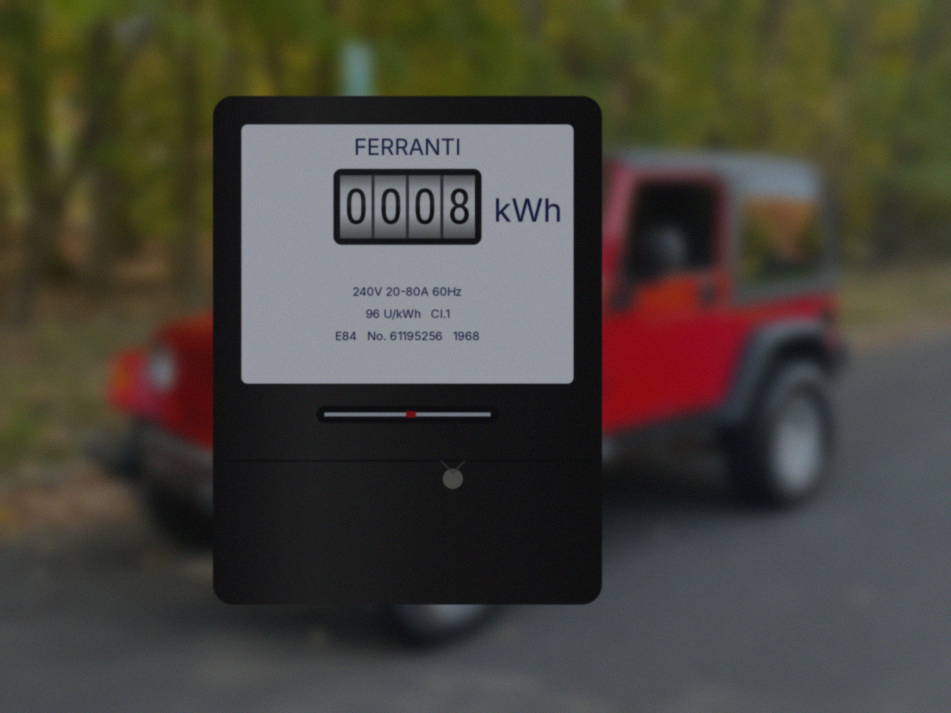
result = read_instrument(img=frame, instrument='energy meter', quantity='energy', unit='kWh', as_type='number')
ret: 8 kWh
